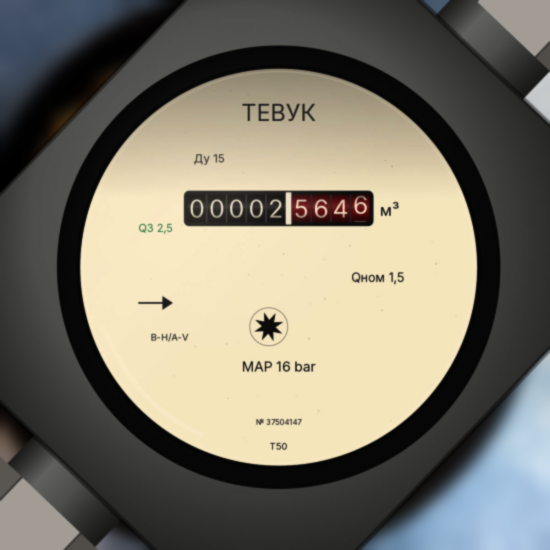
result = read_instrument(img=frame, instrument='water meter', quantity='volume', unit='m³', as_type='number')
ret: 2.5646 m³
